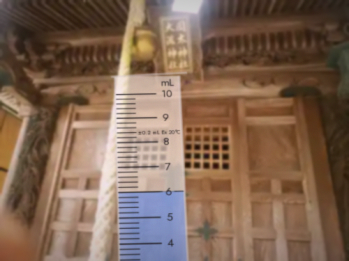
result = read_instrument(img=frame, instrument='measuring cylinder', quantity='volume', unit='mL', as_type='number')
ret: 6 mL
